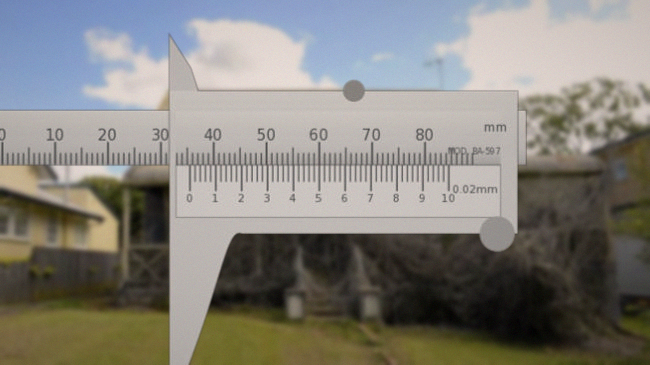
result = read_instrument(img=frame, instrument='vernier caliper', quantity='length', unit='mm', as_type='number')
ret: 35.5 mm
